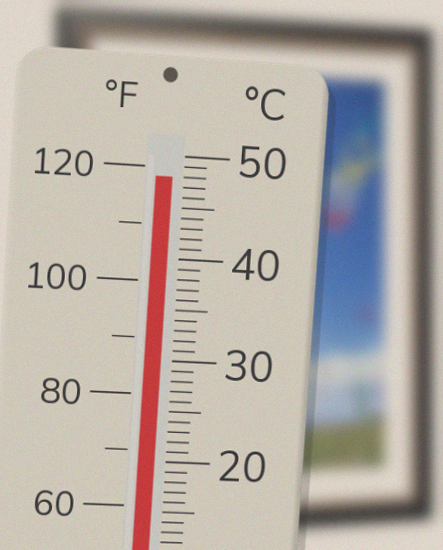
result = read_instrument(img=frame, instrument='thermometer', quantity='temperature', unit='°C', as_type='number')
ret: 48 °C
